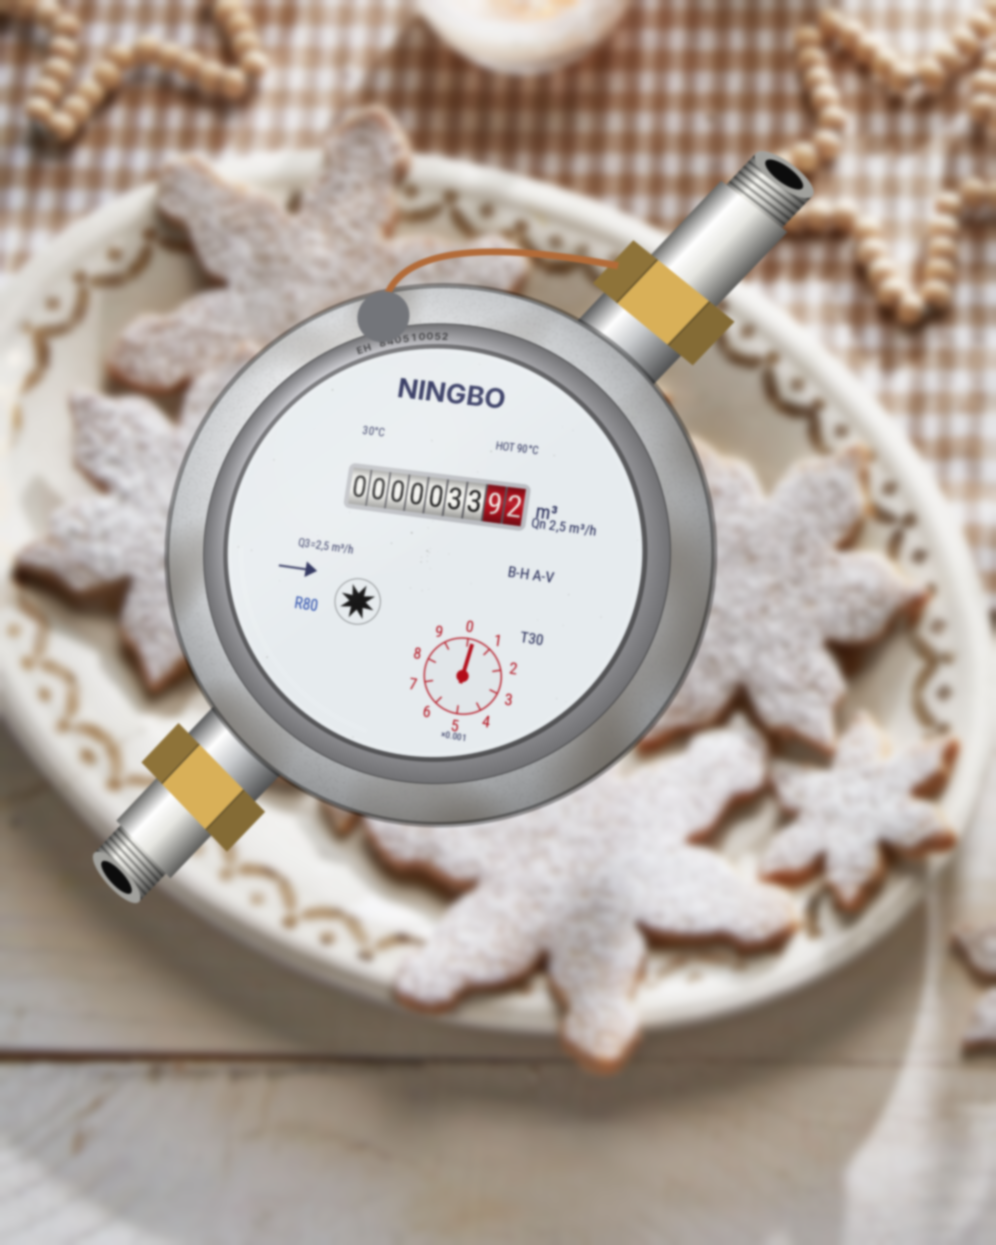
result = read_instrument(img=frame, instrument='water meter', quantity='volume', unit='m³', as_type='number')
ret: 33.920 m³
